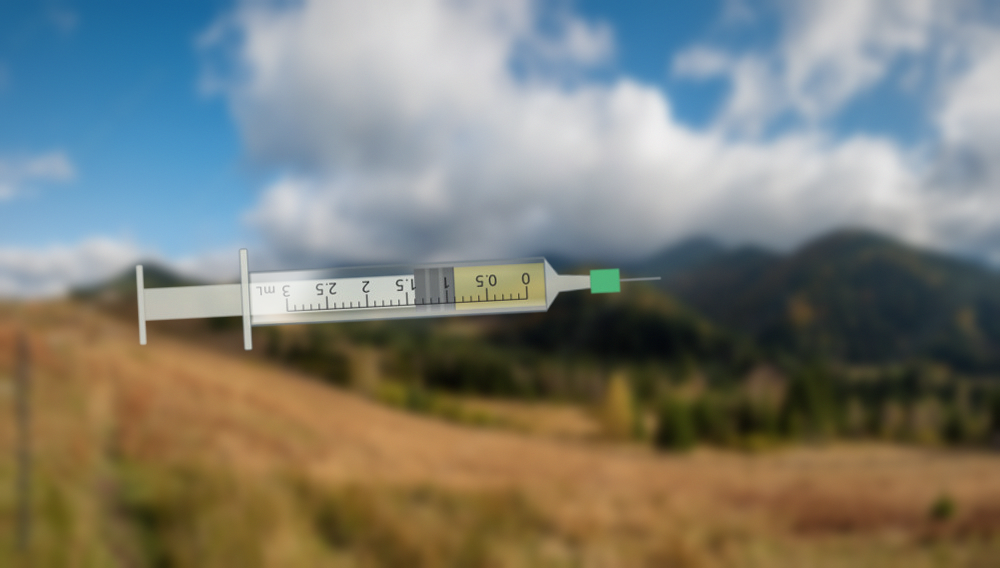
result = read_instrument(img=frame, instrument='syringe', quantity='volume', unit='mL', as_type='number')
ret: 0.9 mL
